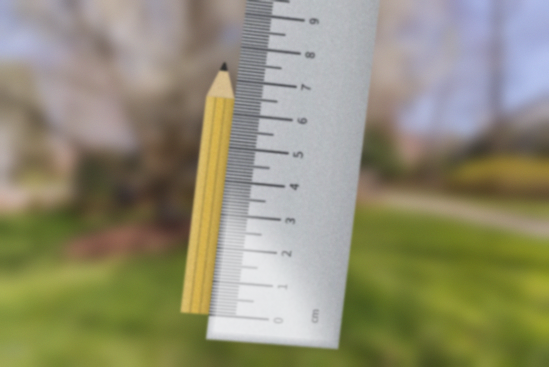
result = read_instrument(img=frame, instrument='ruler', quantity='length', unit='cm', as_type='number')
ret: 7.5 cm
